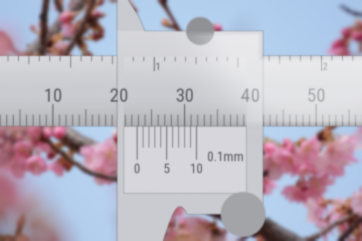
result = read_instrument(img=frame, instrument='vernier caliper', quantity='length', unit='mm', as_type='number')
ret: 22.8 mm
